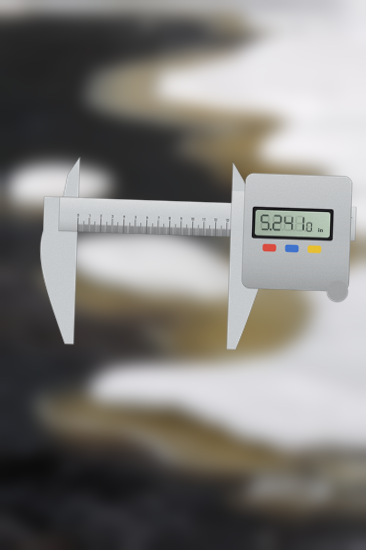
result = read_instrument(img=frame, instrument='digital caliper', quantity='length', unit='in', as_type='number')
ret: 5.2410 in
